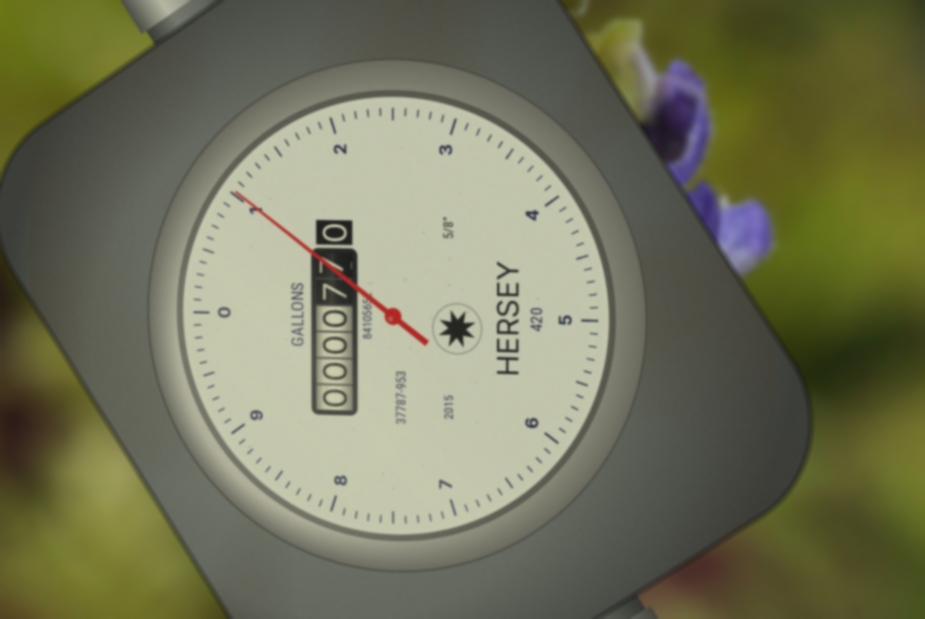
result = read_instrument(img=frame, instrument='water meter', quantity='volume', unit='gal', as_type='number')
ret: 771.0 gal
